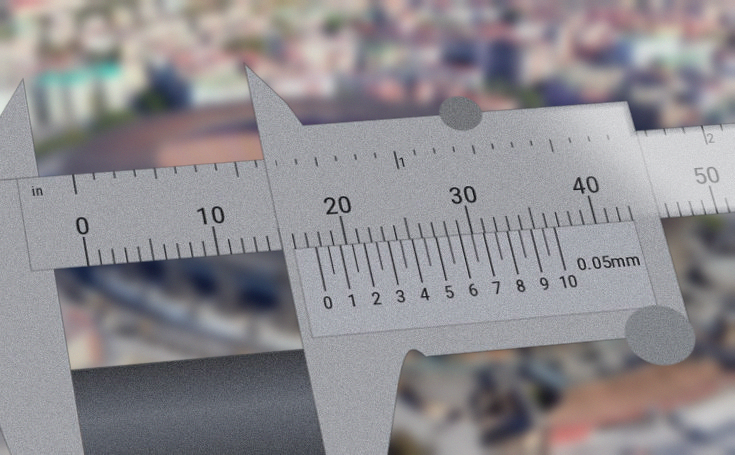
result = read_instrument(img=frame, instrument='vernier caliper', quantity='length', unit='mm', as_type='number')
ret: 17.6 mm
